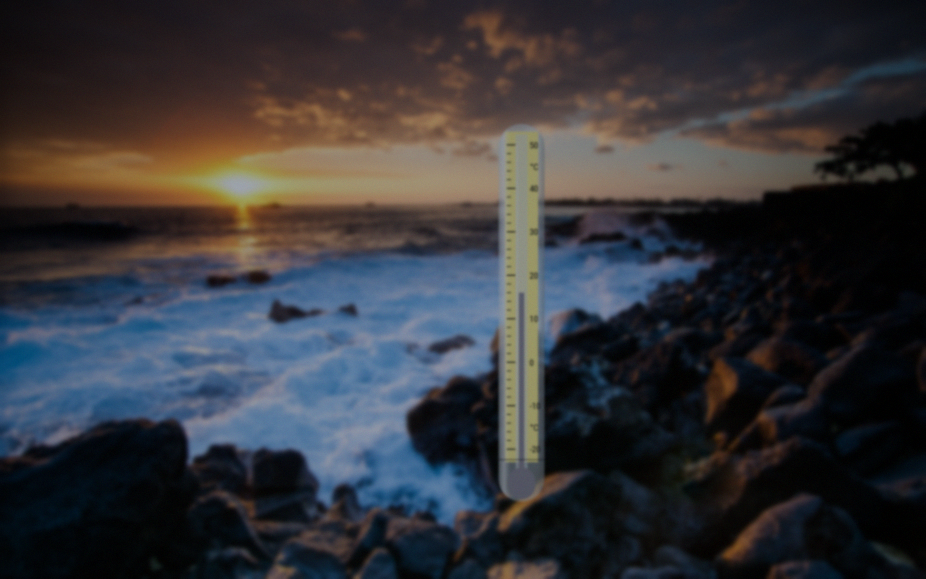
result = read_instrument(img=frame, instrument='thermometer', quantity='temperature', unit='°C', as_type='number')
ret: 16 °C
